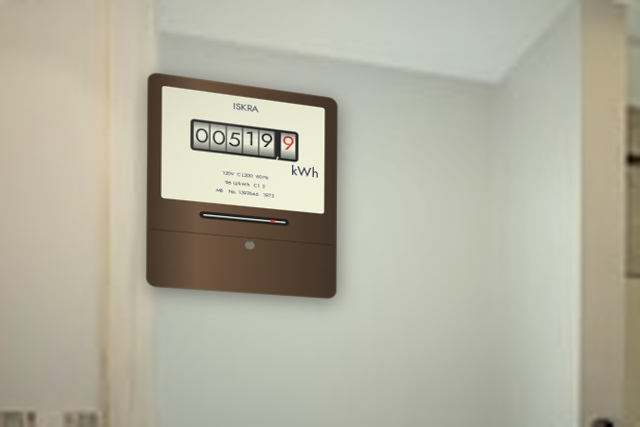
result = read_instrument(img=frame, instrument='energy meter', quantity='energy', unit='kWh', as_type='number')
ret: 519.9 kWh
